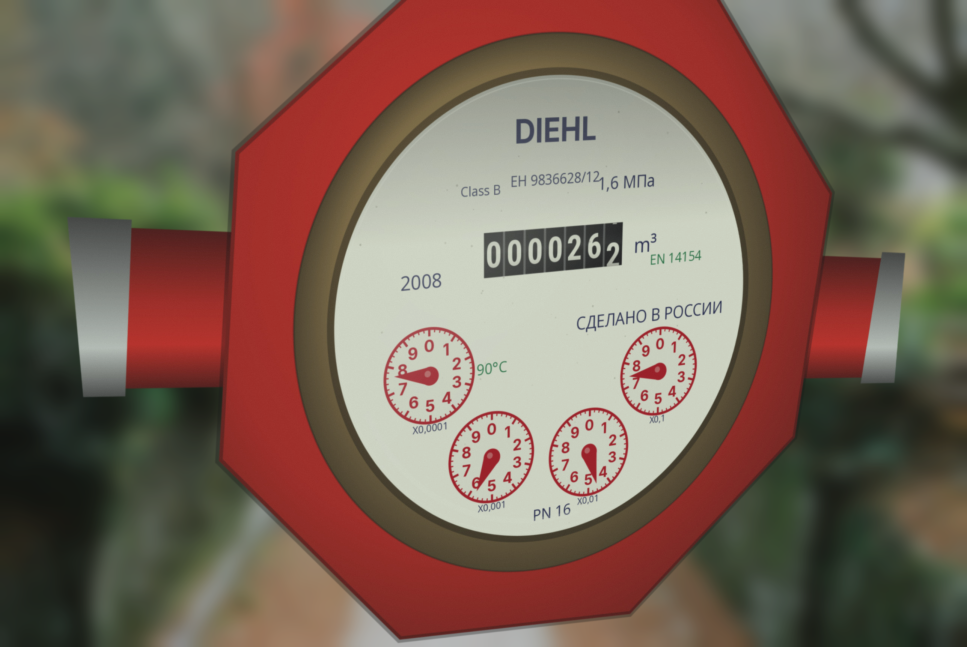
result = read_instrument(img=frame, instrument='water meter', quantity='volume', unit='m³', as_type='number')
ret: 261.7457 m³
